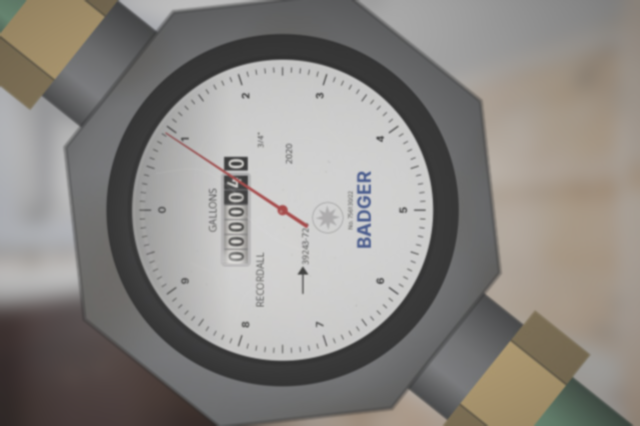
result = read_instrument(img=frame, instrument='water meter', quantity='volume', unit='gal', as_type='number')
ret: 40.9 gal
